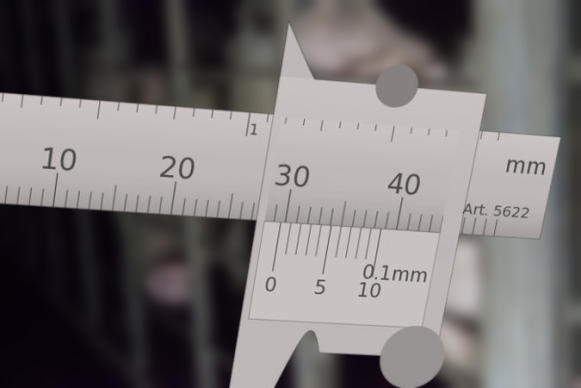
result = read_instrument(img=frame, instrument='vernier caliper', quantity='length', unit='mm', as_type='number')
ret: 29.6 mm
